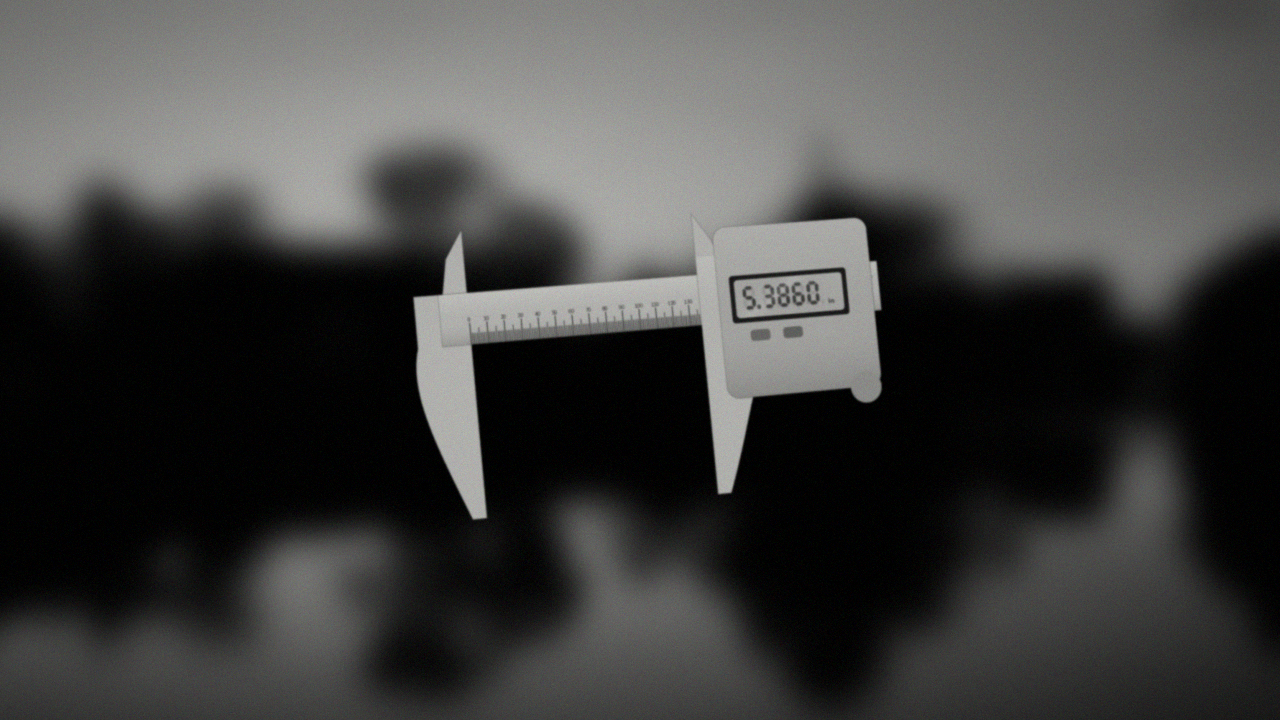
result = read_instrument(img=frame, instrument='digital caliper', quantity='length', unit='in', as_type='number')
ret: 5.3860 in
